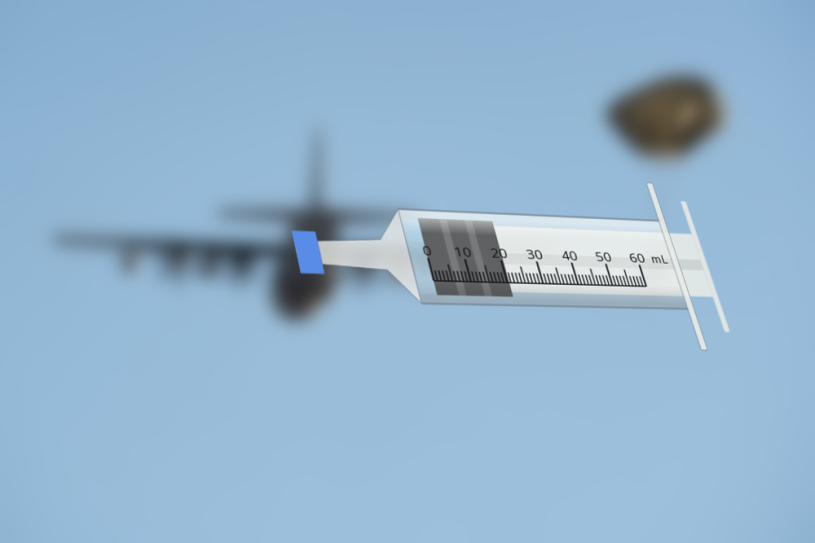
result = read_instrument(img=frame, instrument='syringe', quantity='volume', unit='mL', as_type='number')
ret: 0 mL
